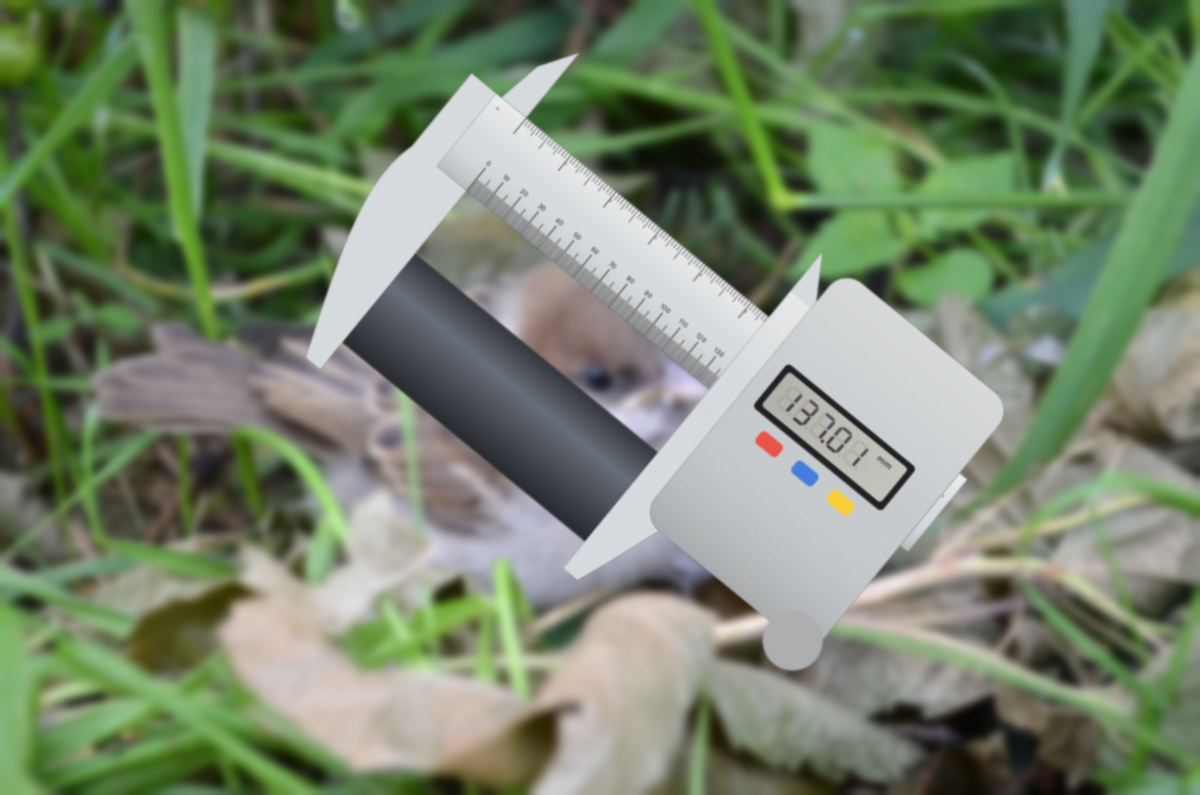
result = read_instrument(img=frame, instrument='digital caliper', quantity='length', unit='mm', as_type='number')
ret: 137.01 mm
